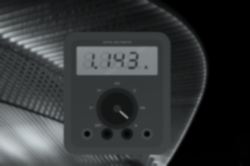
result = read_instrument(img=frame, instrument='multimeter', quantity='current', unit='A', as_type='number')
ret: 1.143 A
